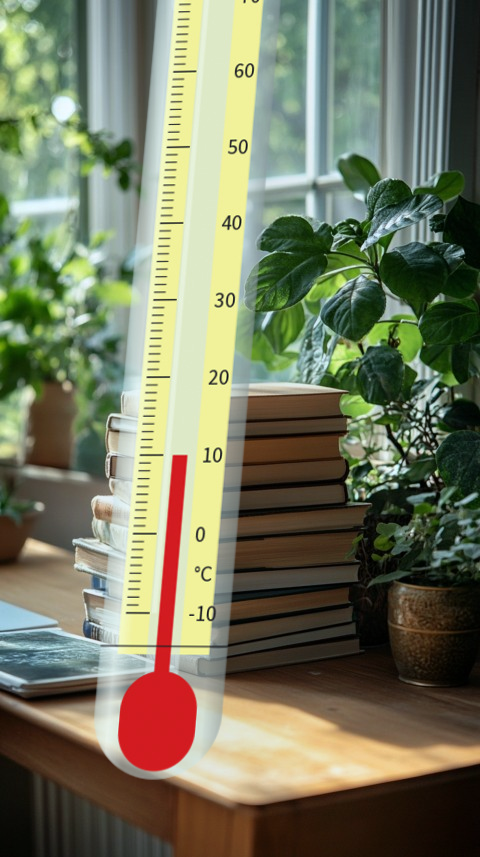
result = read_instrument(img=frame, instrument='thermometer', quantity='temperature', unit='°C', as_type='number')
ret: 10 °C
